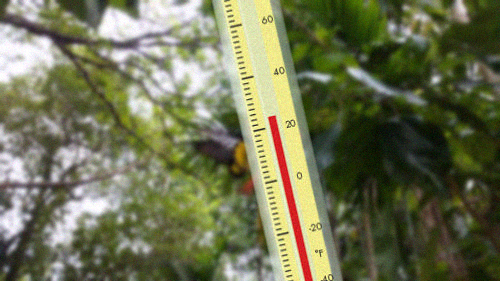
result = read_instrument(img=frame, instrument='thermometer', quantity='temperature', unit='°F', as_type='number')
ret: 24 °F
